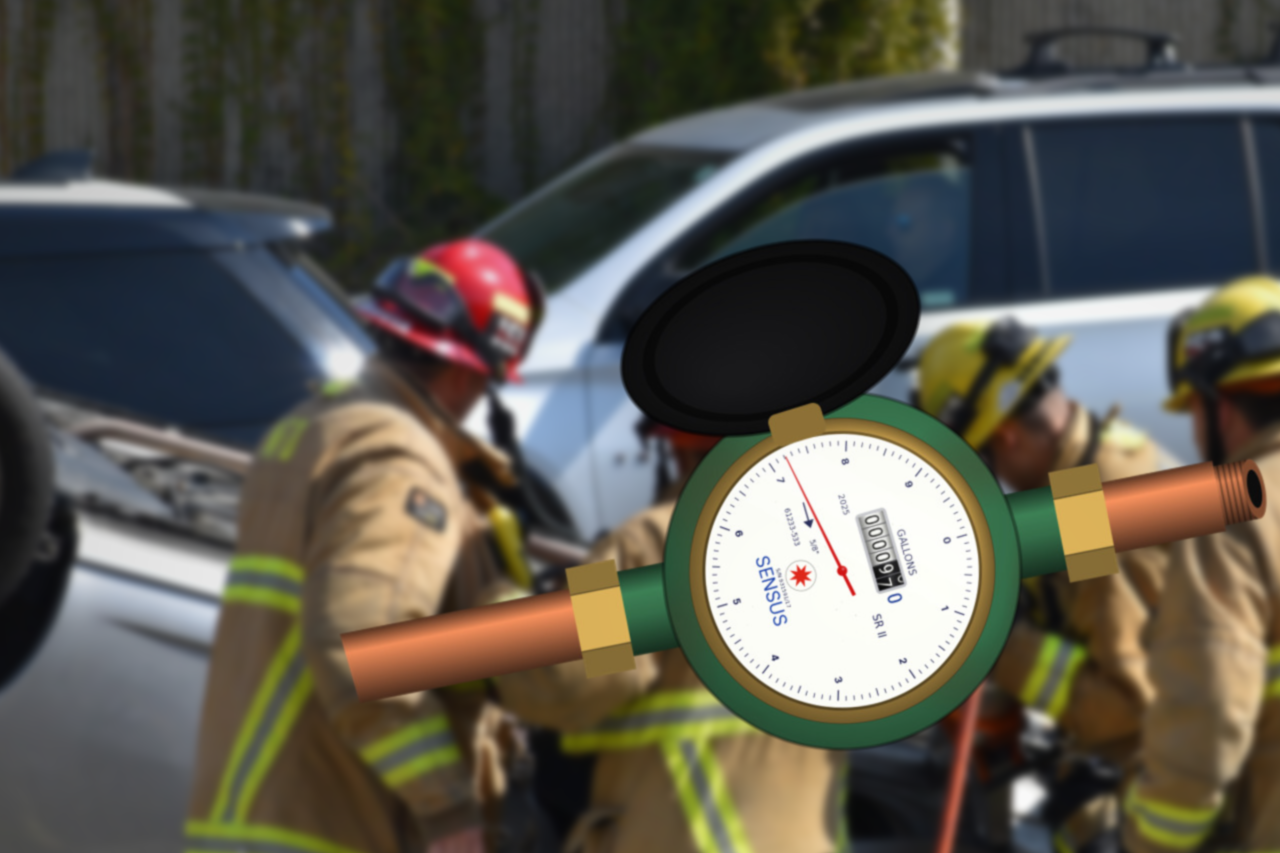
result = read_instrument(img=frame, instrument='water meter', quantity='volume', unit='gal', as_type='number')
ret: 967.2 gal
